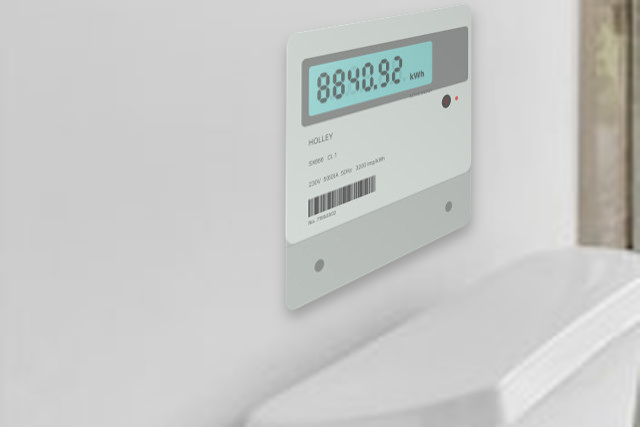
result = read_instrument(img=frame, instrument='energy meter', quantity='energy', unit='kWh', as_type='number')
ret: 8840.92 kWh
